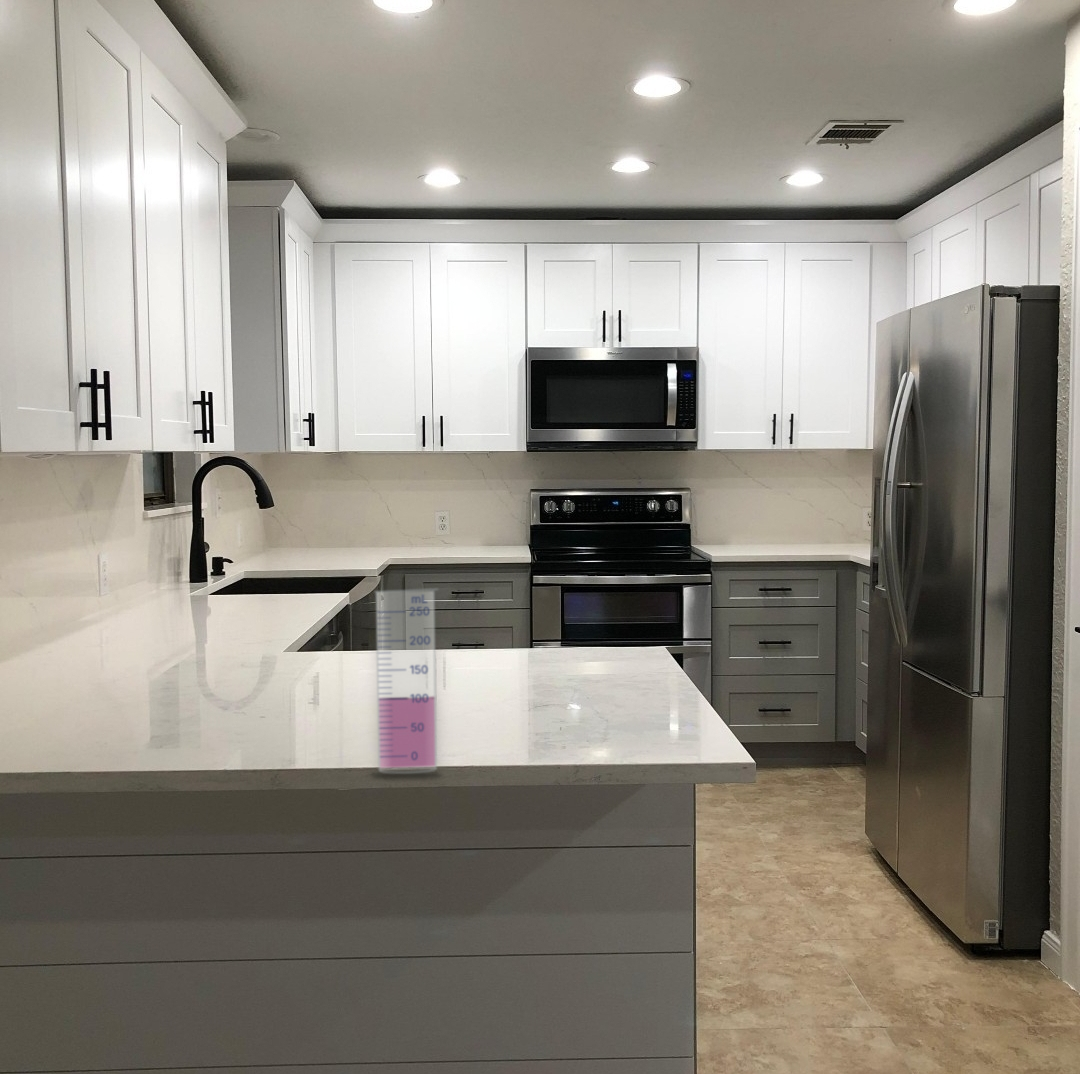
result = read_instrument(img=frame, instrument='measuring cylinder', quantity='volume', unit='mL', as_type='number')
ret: 100 mL
